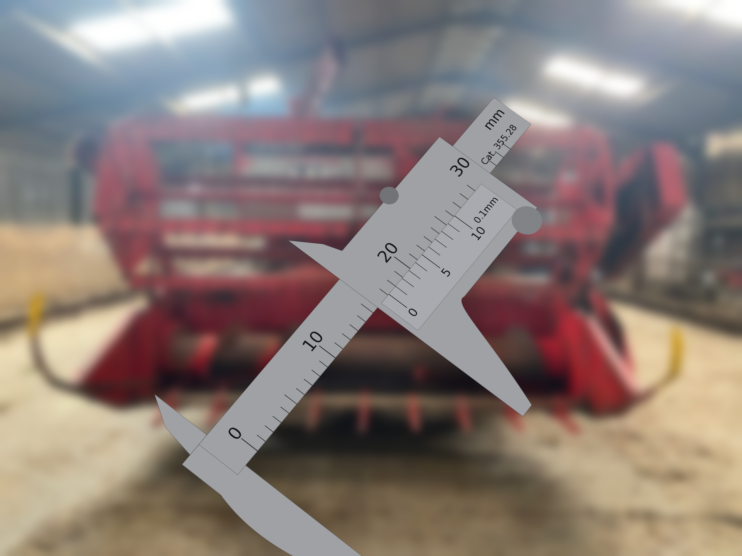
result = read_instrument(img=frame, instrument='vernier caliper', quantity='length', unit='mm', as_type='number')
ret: 17.1 mm
